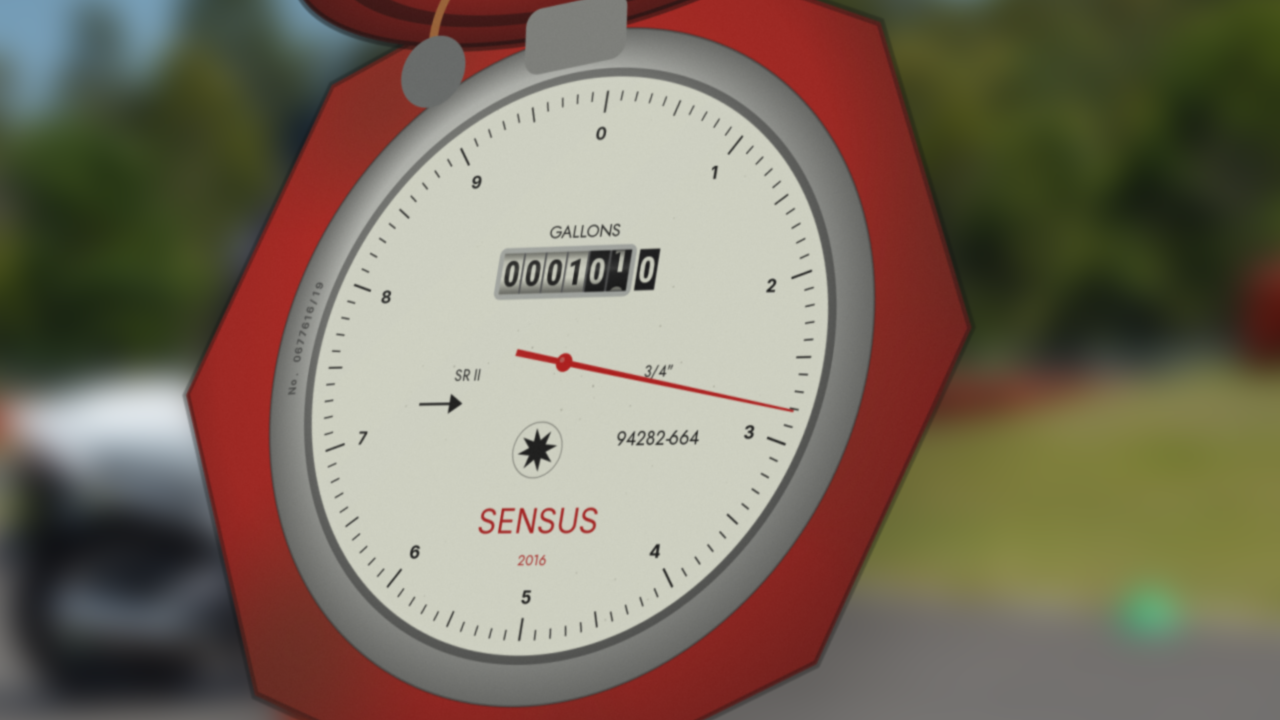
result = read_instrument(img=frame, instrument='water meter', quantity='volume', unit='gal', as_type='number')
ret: 1012.8 gal
